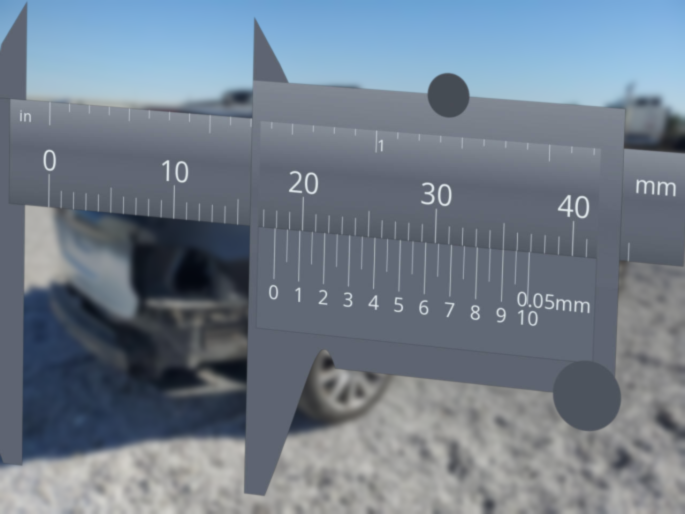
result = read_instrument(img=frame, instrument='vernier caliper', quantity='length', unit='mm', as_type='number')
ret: 17.9 mm
